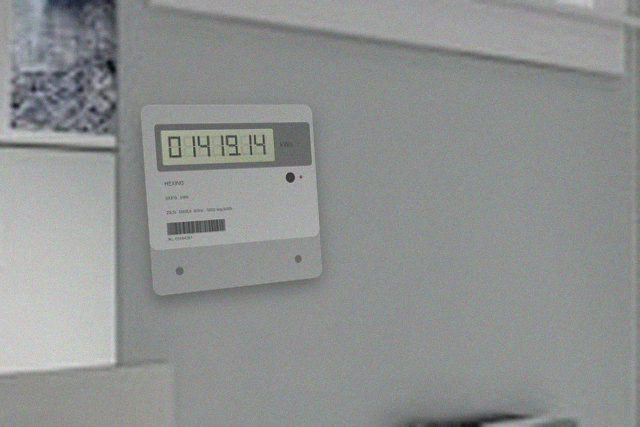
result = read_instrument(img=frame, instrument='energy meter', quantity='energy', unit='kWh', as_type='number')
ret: 1419.14 kWh
